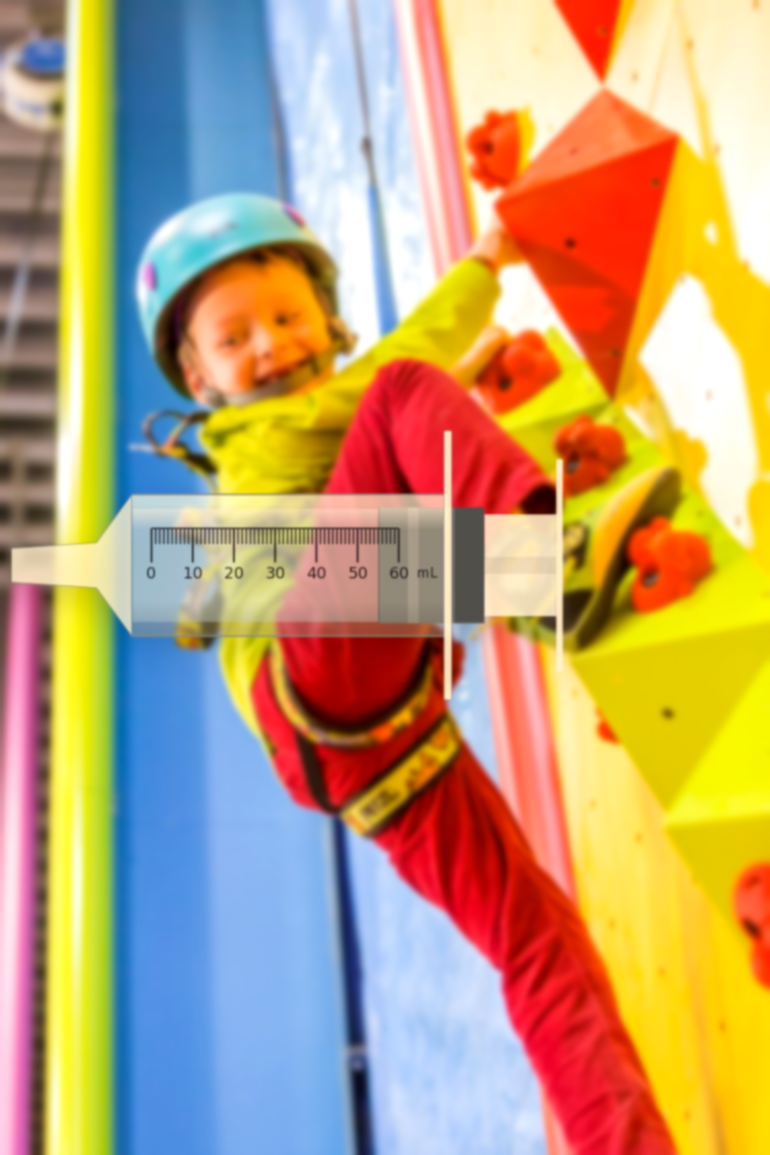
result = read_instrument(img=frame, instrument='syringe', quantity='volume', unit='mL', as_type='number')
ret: 55 mL
